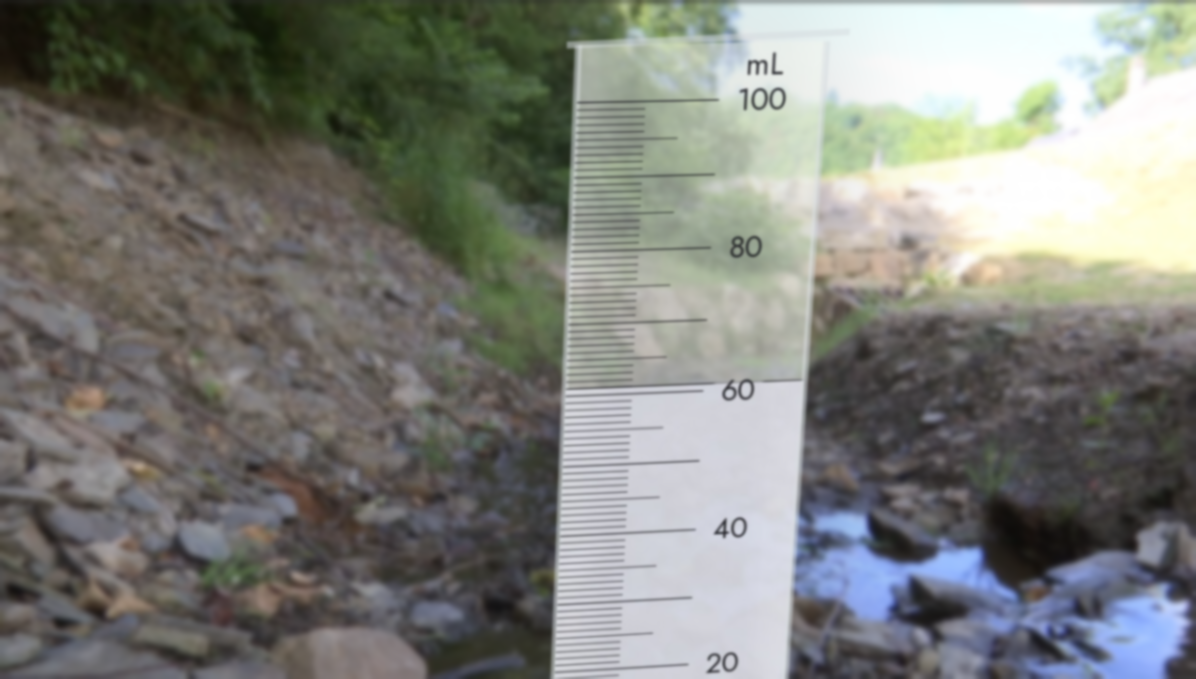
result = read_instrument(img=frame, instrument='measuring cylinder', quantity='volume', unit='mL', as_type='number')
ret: 61 mL
